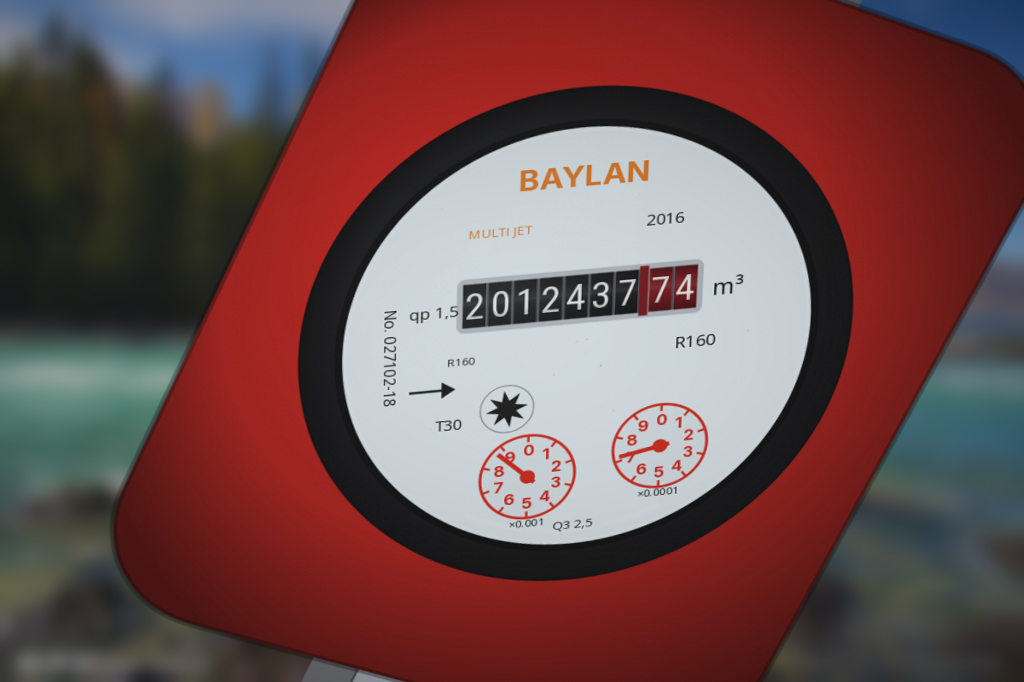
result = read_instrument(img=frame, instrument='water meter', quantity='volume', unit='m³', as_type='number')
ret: 2012437.7487 m³
